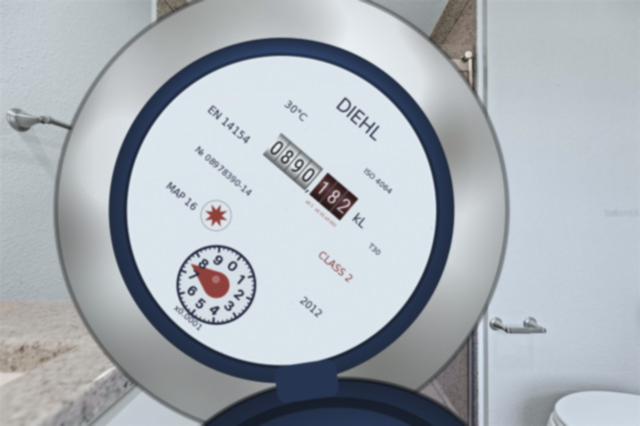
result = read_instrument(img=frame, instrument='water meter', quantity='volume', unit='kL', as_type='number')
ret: 890.1827 kL
